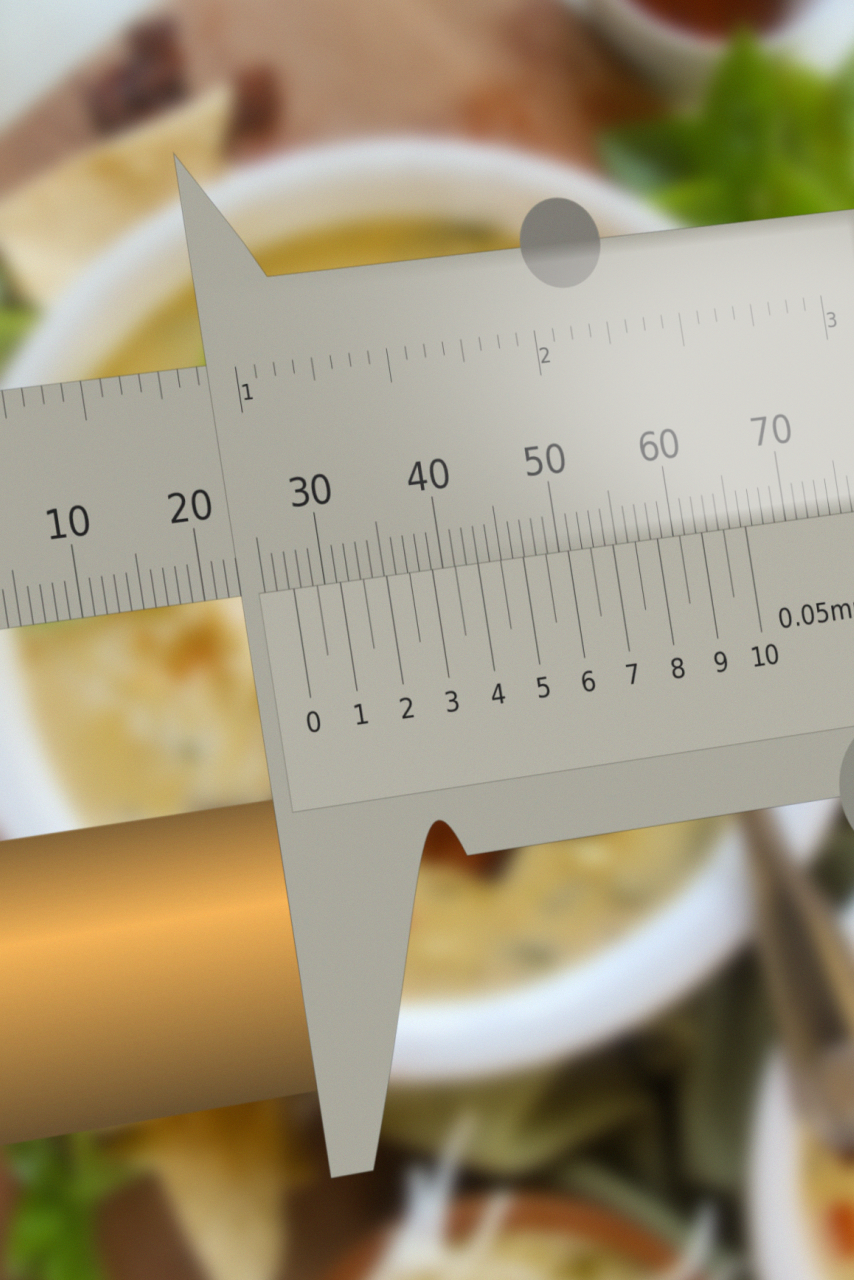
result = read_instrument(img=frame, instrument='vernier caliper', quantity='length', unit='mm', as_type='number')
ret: 27.4 mm
